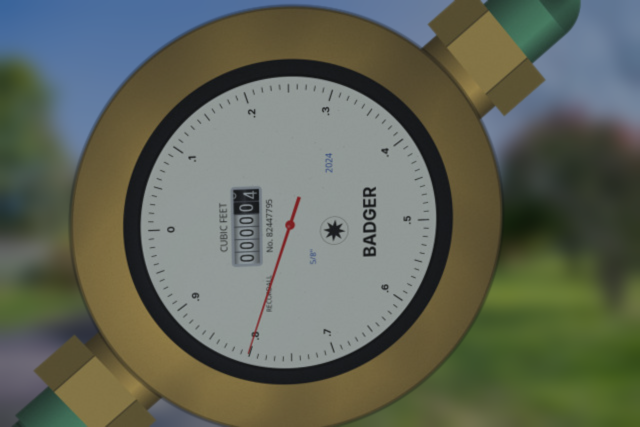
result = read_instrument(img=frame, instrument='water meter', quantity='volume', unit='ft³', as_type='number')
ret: 3.80 ft³
